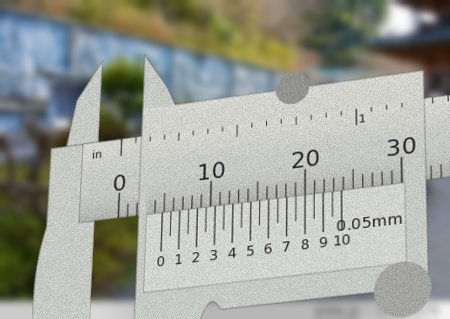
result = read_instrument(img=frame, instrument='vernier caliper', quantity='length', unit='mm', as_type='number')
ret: 4.8 mm
